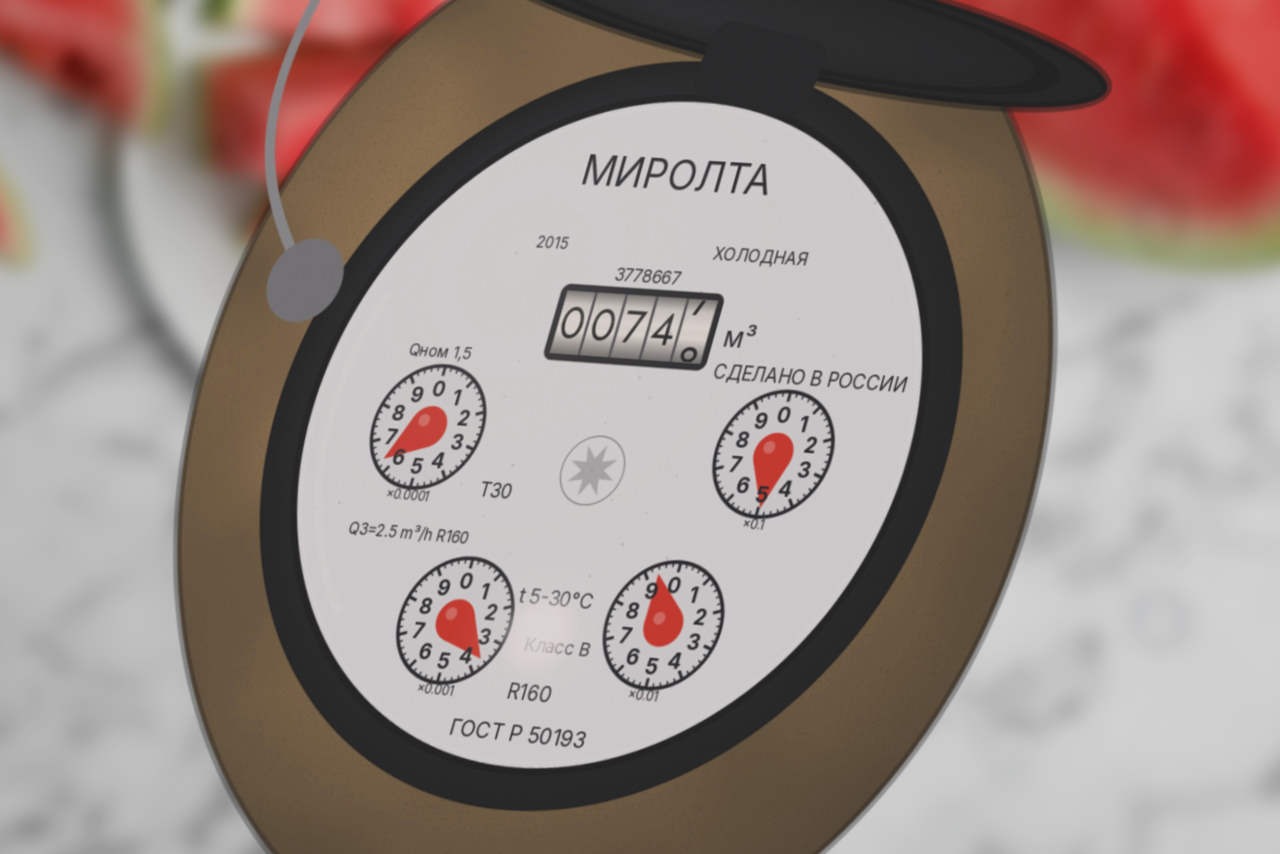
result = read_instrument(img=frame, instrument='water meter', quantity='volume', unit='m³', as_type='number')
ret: 747.4936 m³
